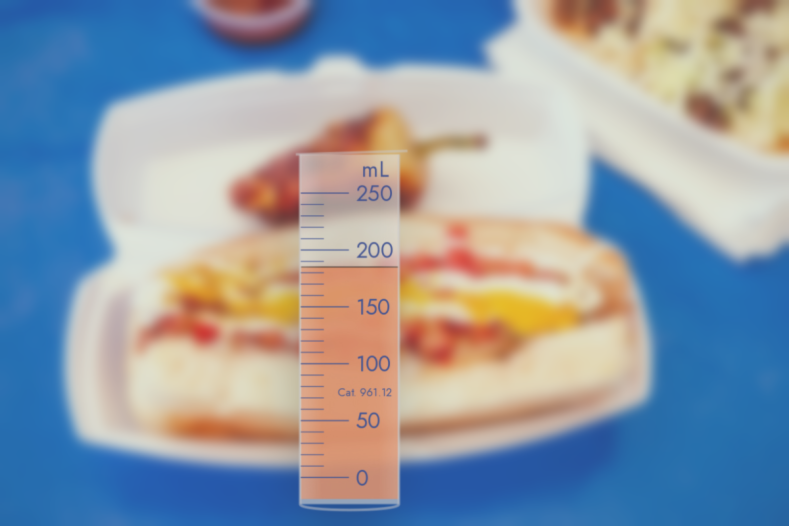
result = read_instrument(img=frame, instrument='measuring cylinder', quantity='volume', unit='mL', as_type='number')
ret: 185 mL
